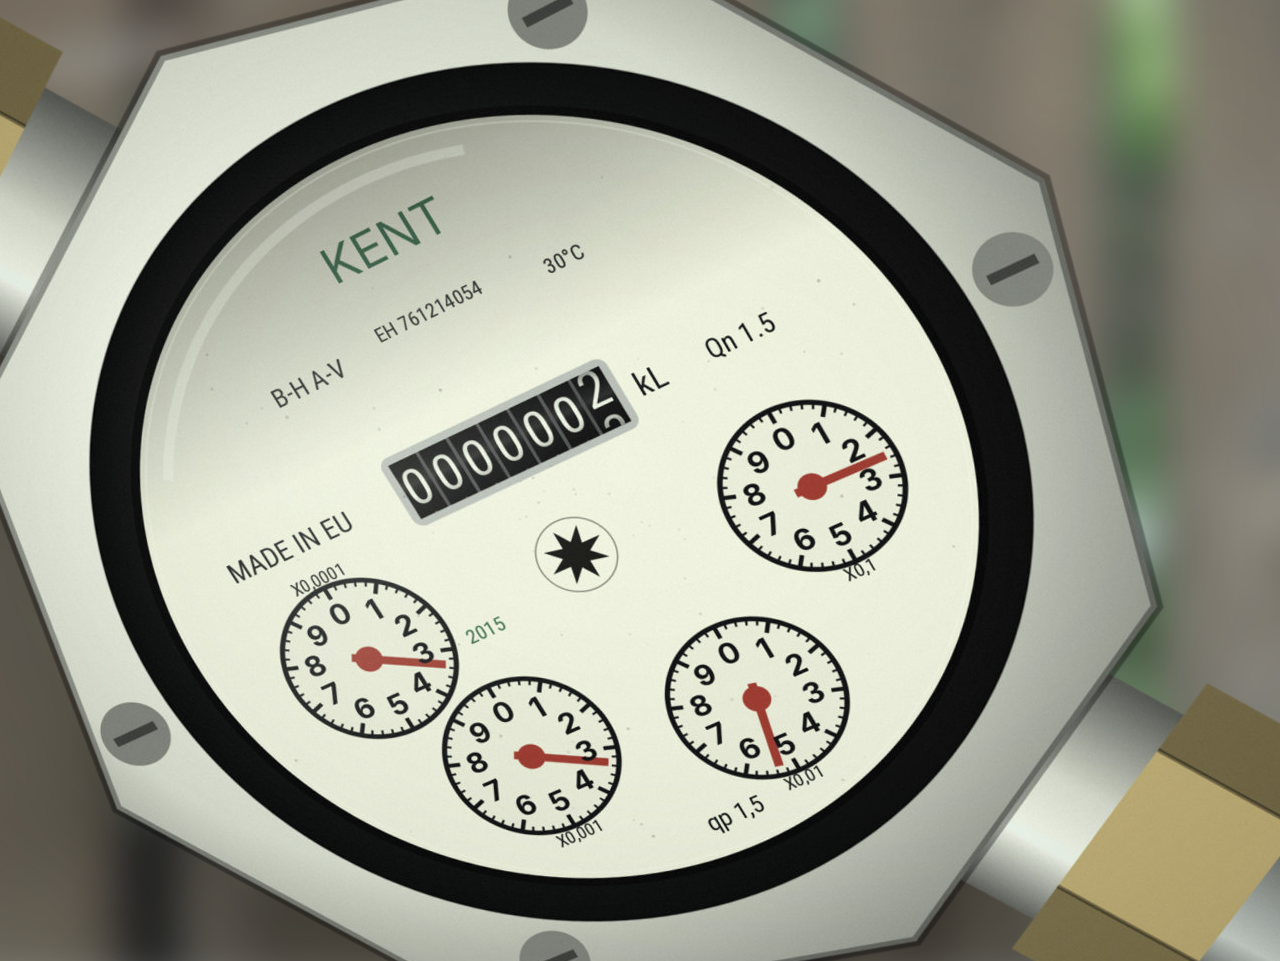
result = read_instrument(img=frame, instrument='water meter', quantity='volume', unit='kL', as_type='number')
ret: 2.2533 kL
